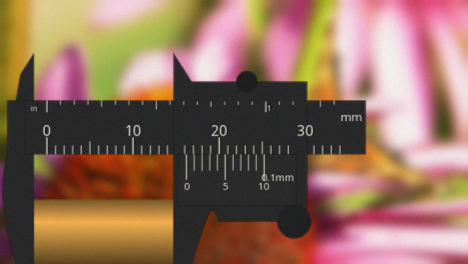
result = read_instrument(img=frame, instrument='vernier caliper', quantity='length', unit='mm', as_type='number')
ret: 16.2 mm
